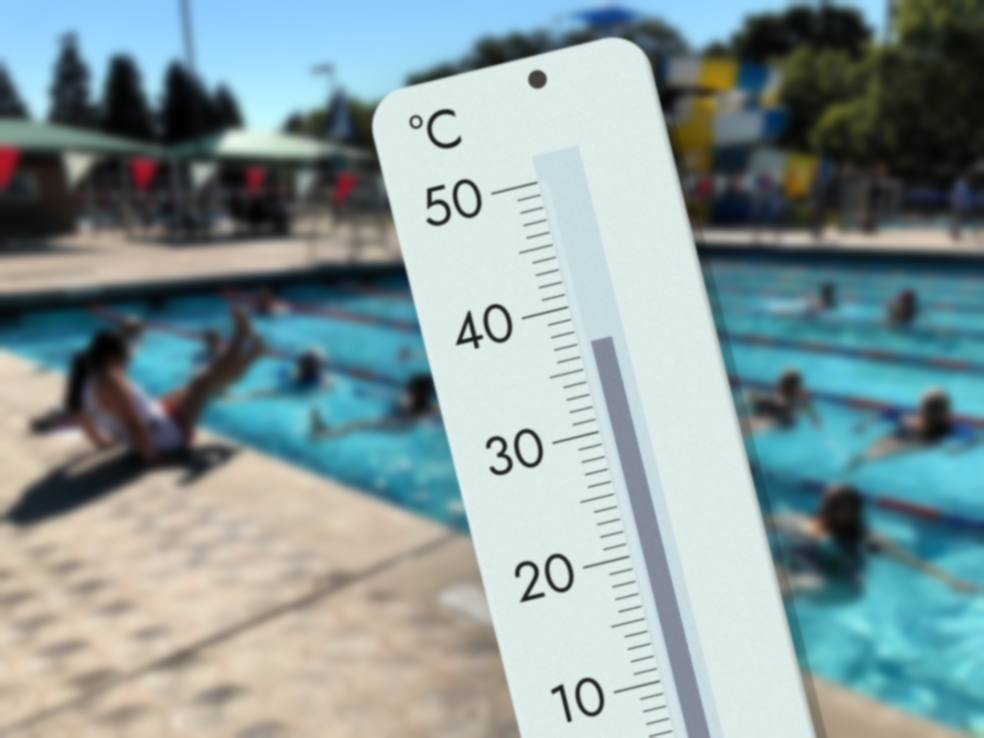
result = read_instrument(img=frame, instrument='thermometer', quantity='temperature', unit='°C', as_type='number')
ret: 37 °C
